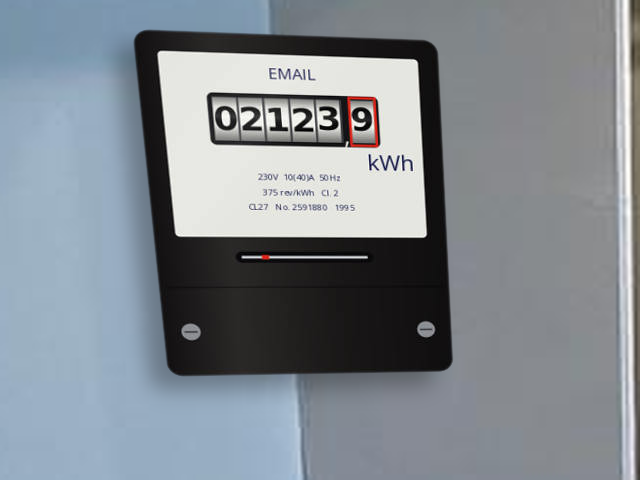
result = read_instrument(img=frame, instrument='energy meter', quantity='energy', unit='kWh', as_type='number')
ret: 2123.9 kWh
